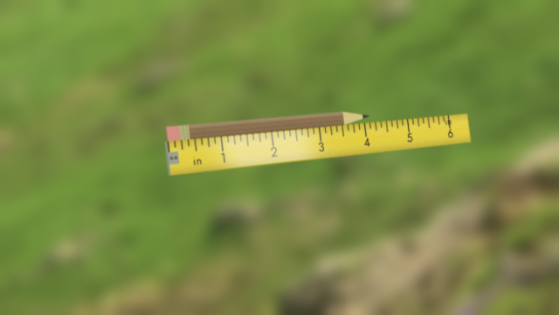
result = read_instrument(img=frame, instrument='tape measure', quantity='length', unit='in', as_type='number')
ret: 4.125 in
